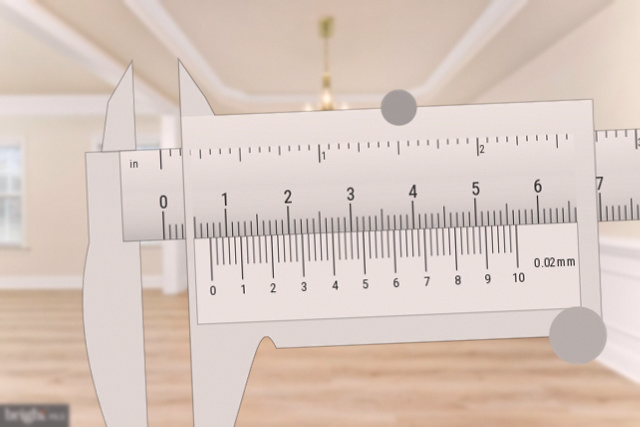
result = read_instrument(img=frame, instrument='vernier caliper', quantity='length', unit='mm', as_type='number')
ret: 7.4 mm
